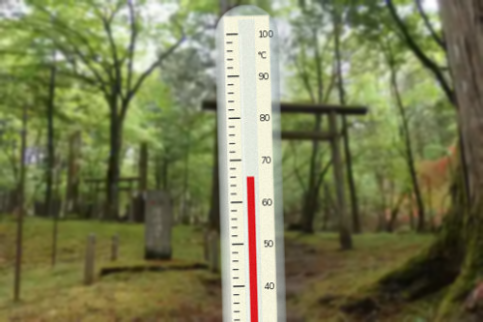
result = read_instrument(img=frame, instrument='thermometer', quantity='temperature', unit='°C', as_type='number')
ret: 66 °C
